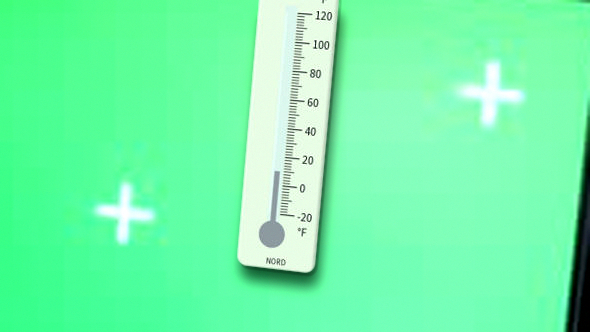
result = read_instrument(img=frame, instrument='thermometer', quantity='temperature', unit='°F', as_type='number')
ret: 10 °F
